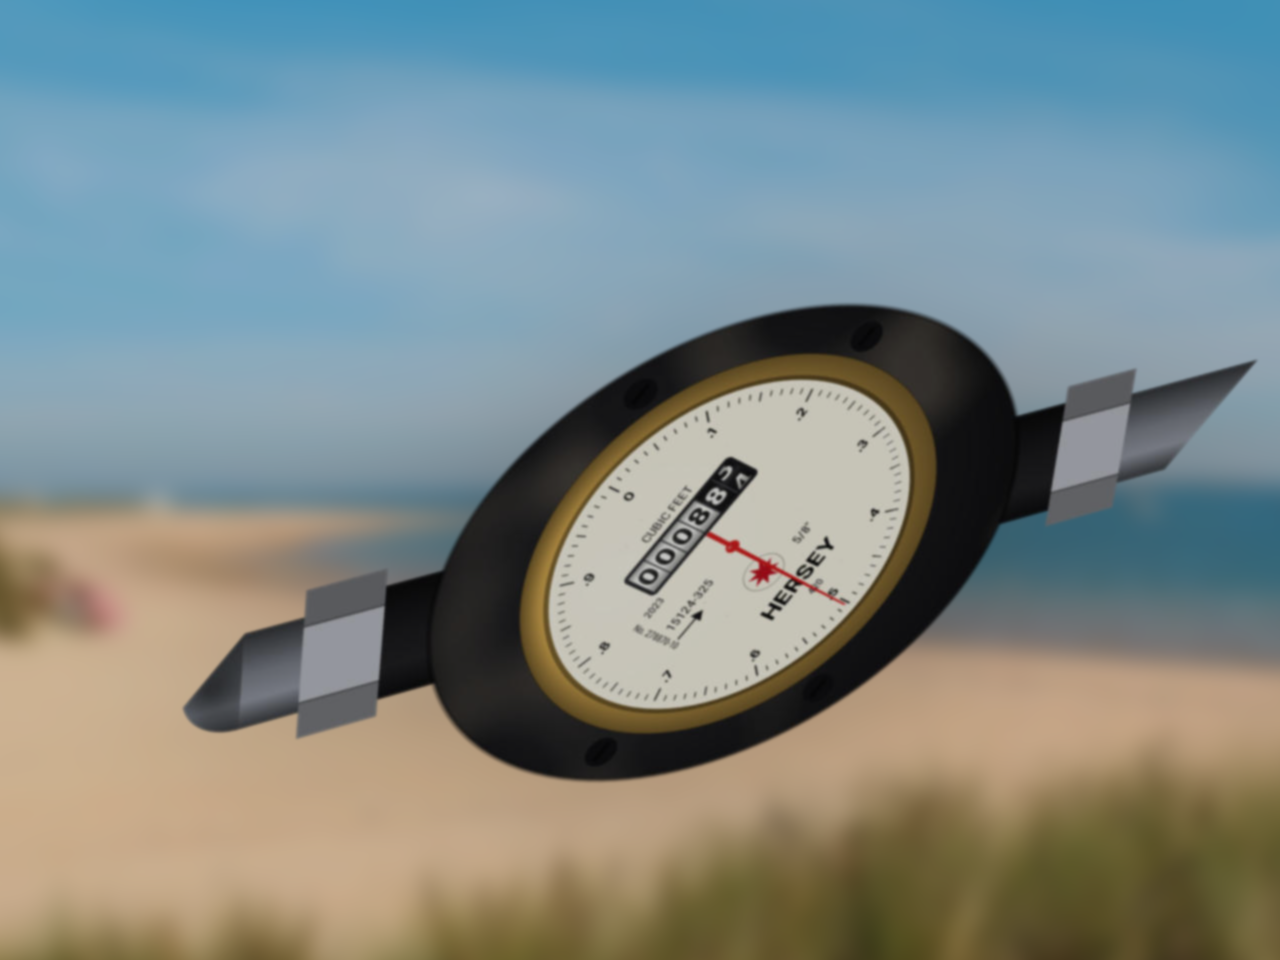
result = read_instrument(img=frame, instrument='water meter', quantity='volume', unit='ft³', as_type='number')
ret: 883.50 ft³
